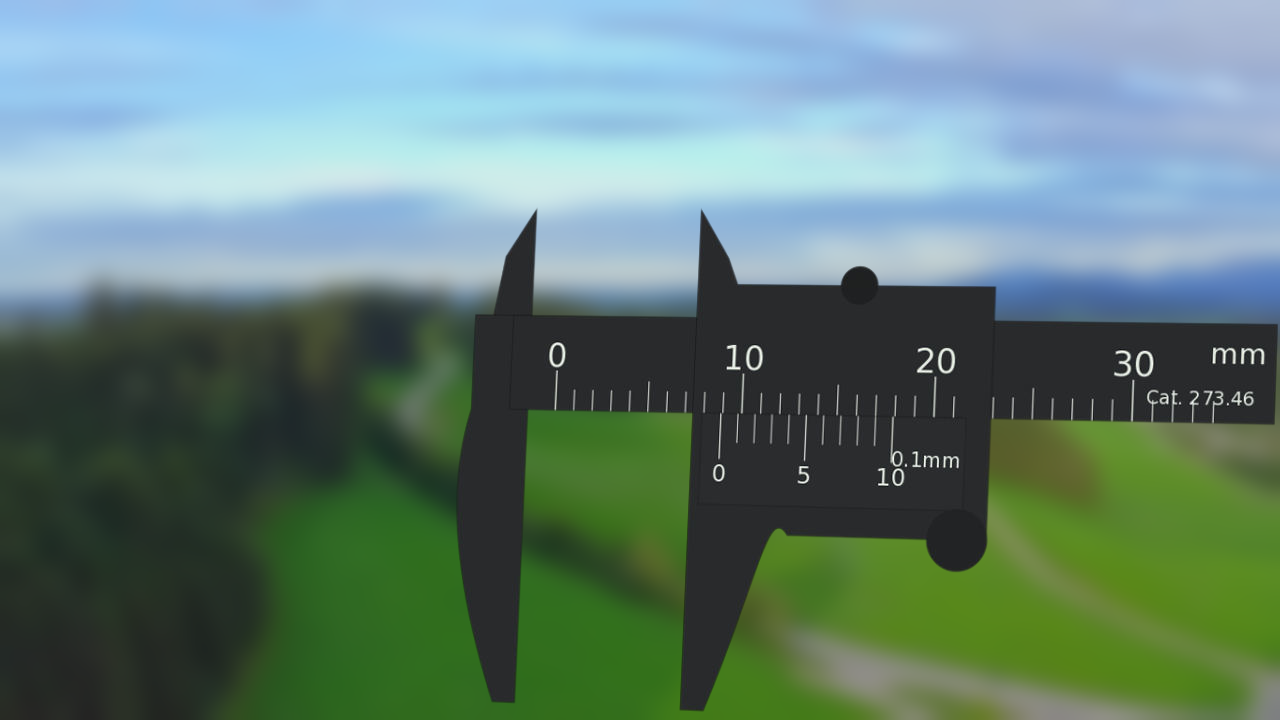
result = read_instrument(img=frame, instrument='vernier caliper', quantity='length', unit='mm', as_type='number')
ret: 8.9 mm
